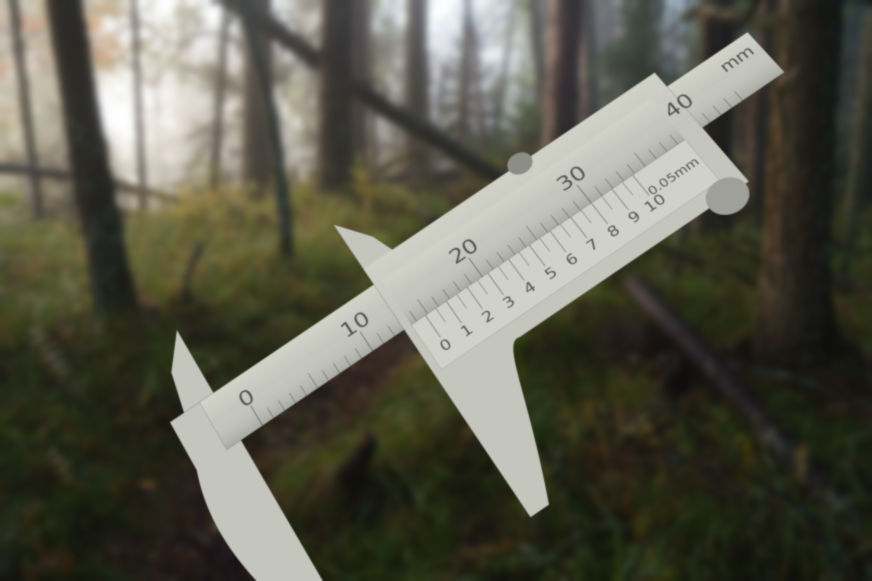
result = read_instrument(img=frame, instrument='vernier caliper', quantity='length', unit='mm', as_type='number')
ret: 14.8 mm
